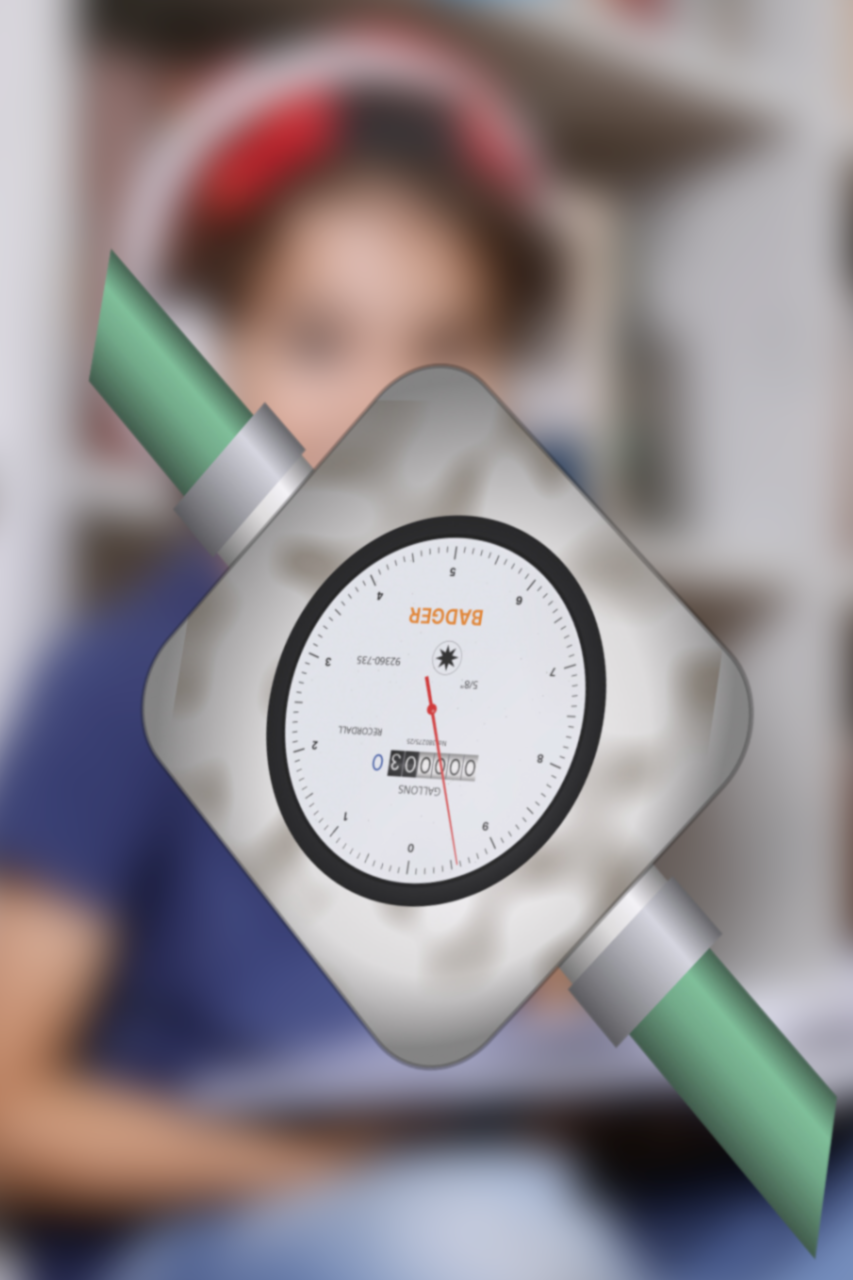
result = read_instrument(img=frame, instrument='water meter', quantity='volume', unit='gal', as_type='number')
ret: 29.4 gal
